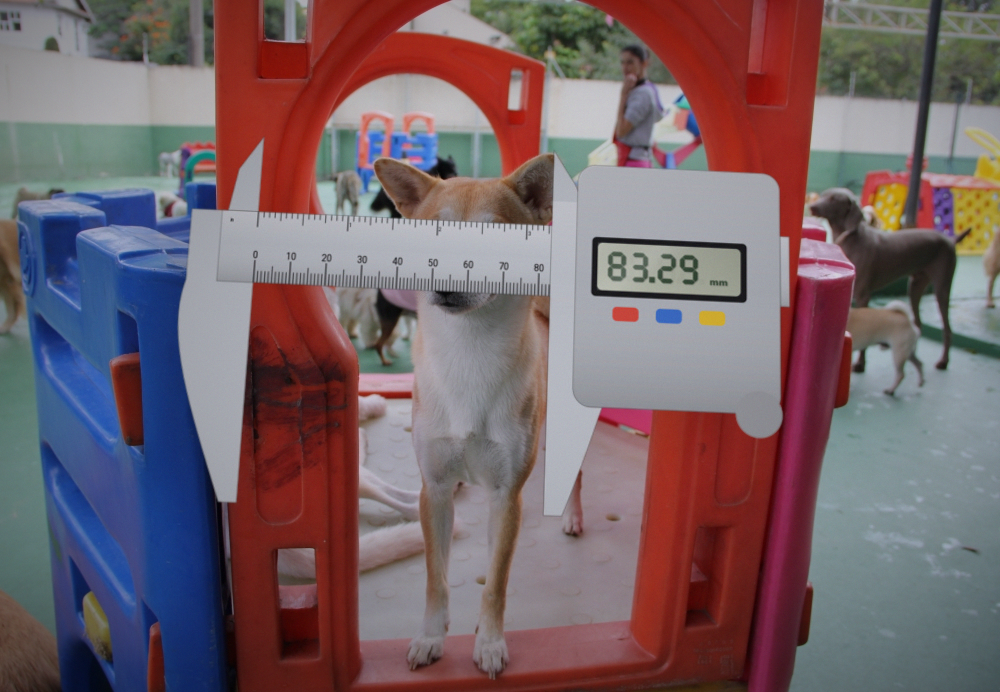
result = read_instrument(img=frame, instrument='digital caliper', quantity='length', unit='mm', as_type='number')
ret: 83.29 mm
